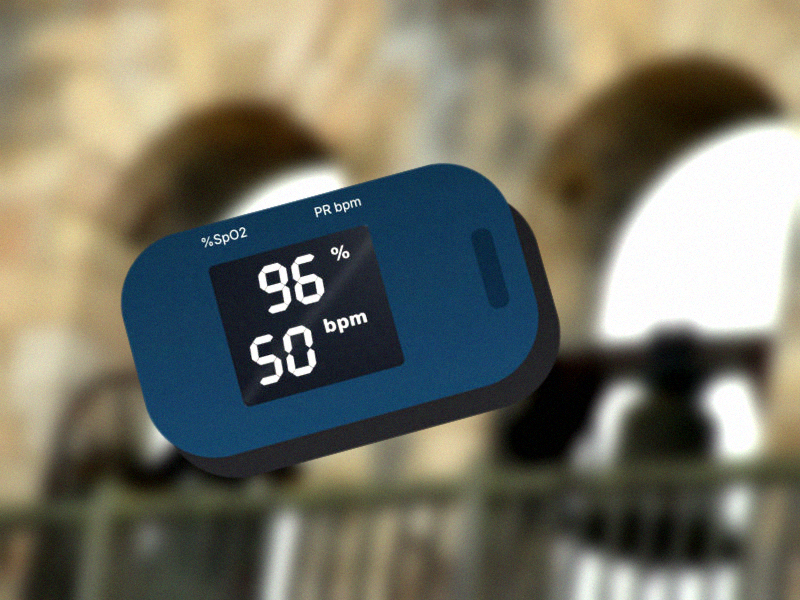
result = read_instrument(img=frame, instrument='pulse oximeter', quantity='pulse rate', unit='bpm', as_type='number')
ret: 50 bpm
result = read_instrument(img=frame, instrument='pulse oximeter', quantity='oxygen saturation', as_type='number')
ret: 96 %
